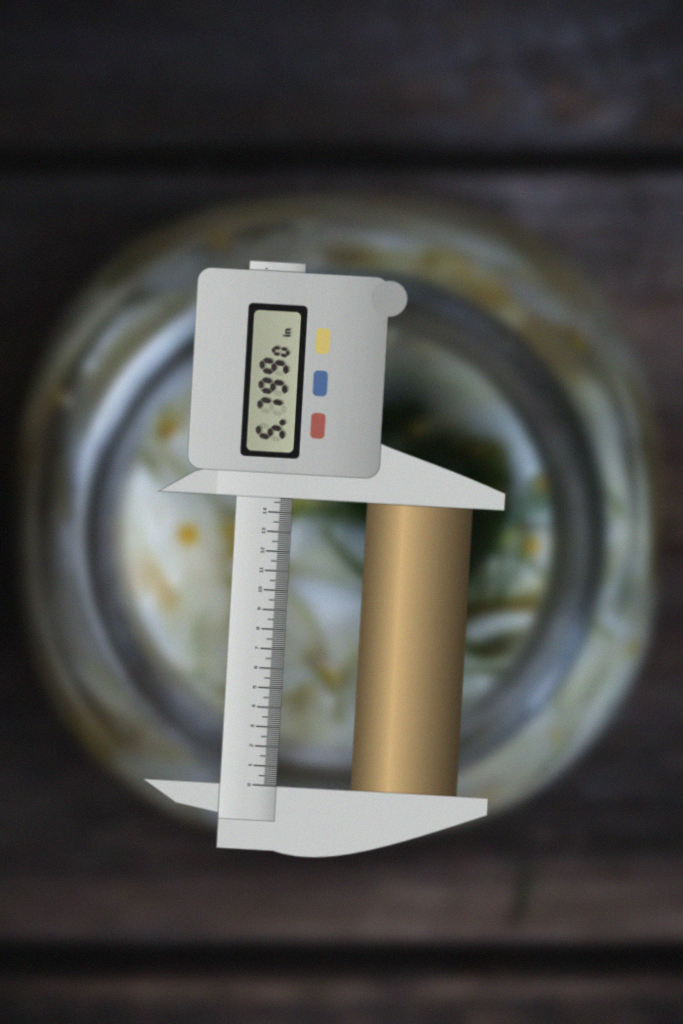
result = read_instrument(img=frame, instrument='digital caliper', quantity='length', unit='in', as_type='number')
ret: 5.7990 in
